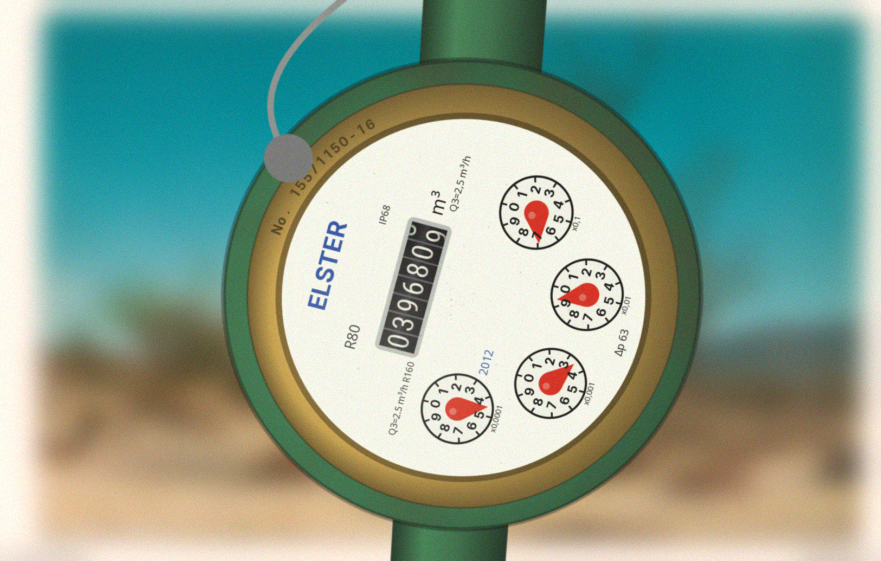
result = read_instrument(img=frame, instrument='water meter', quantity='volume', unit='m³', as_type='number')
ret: 396808.6934 m³
